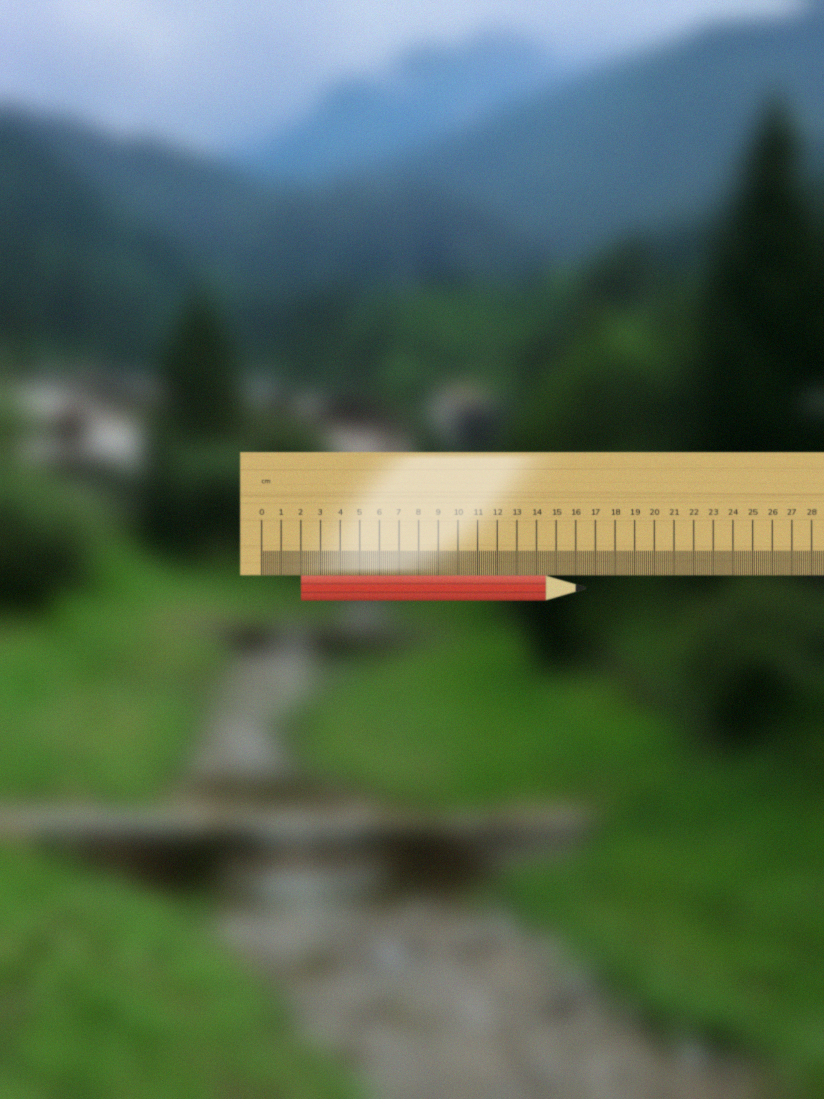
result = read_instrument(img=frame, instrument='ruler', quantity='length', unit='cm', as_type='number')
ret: 14.5 cm
